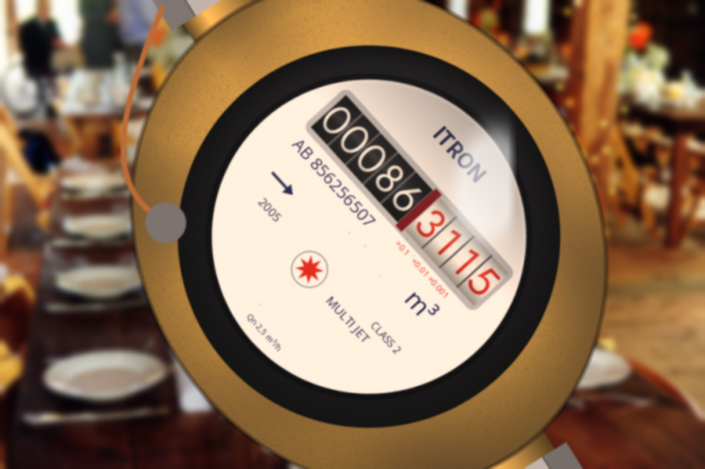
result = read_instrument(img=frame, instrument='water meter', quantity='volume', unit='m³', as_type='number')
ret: 86.3115 m³
